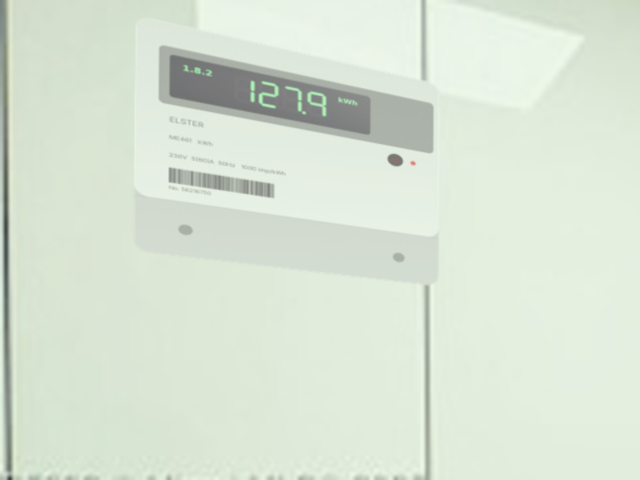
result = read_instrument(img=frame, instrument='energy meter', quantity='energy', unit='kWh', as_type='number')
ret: 127.9 kWh
